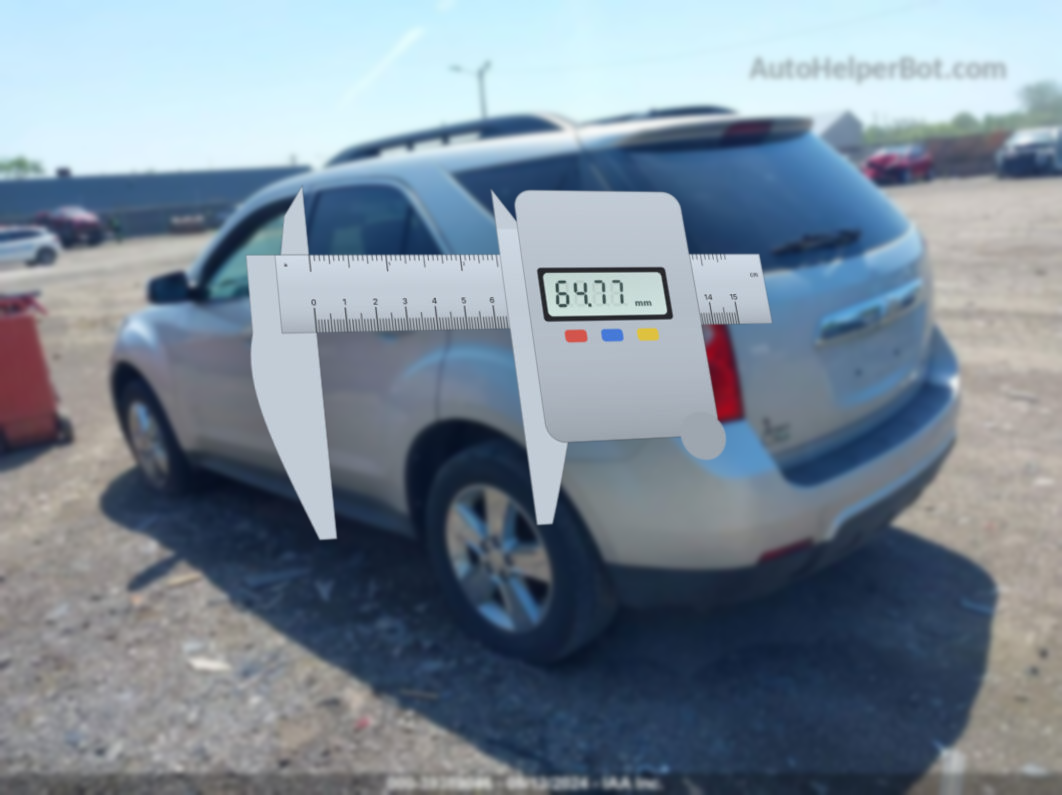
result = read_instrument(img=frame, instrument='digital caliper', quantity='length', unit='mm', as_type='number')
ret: 64.77 mm
